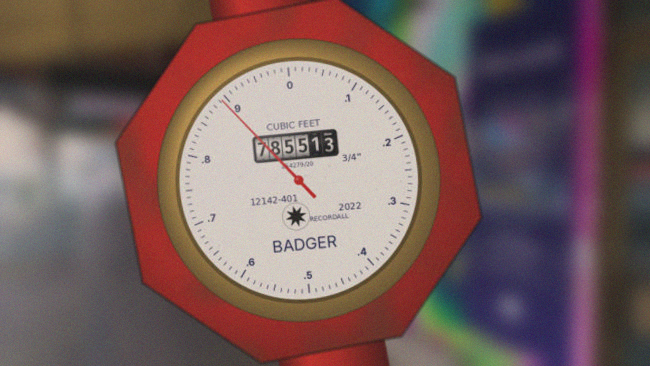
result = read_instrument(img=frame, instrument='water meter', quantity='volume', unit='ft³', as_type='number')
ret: 785512.89 ft³
